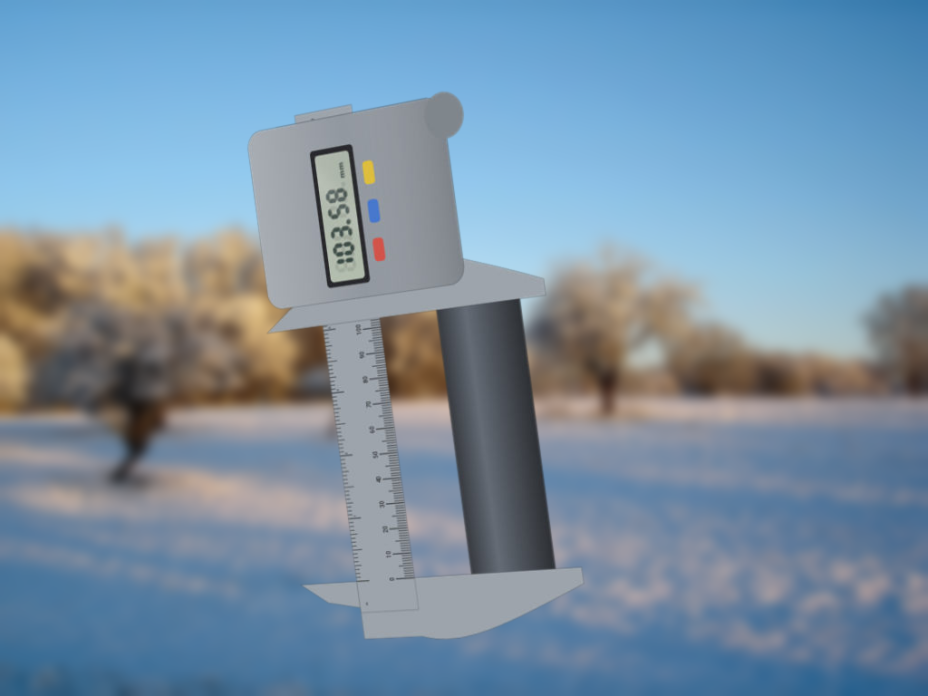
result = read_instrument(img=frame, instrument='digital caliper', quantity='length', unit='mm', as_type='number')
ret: 103.58 mm
